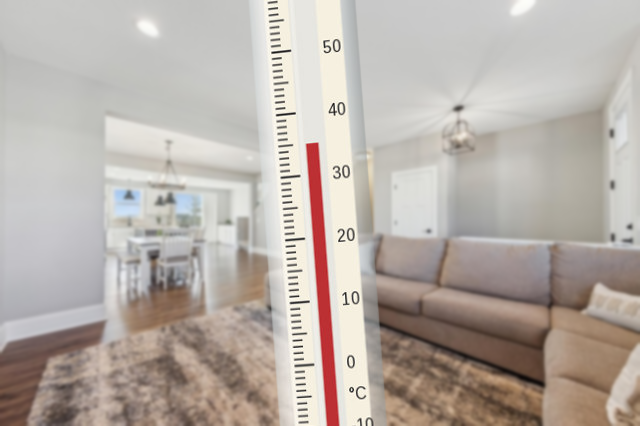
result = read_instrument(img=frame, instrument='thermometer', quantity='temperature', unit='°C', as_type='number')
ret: 35 °C
